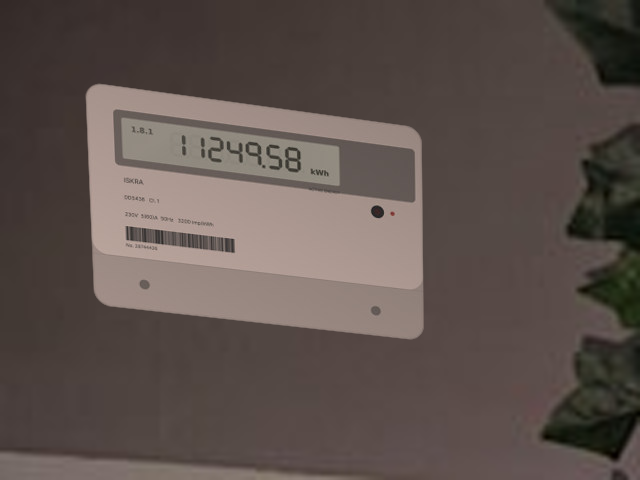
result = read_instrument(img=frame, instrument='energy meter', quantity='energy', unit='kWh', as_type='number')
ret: 11249.58 kWh
